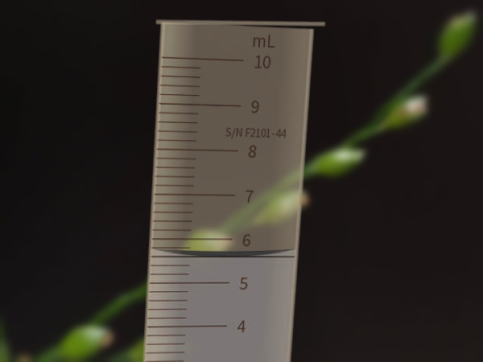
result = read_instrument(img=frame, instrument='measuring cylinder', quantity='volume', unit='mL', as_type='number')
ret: 5.6 mL
